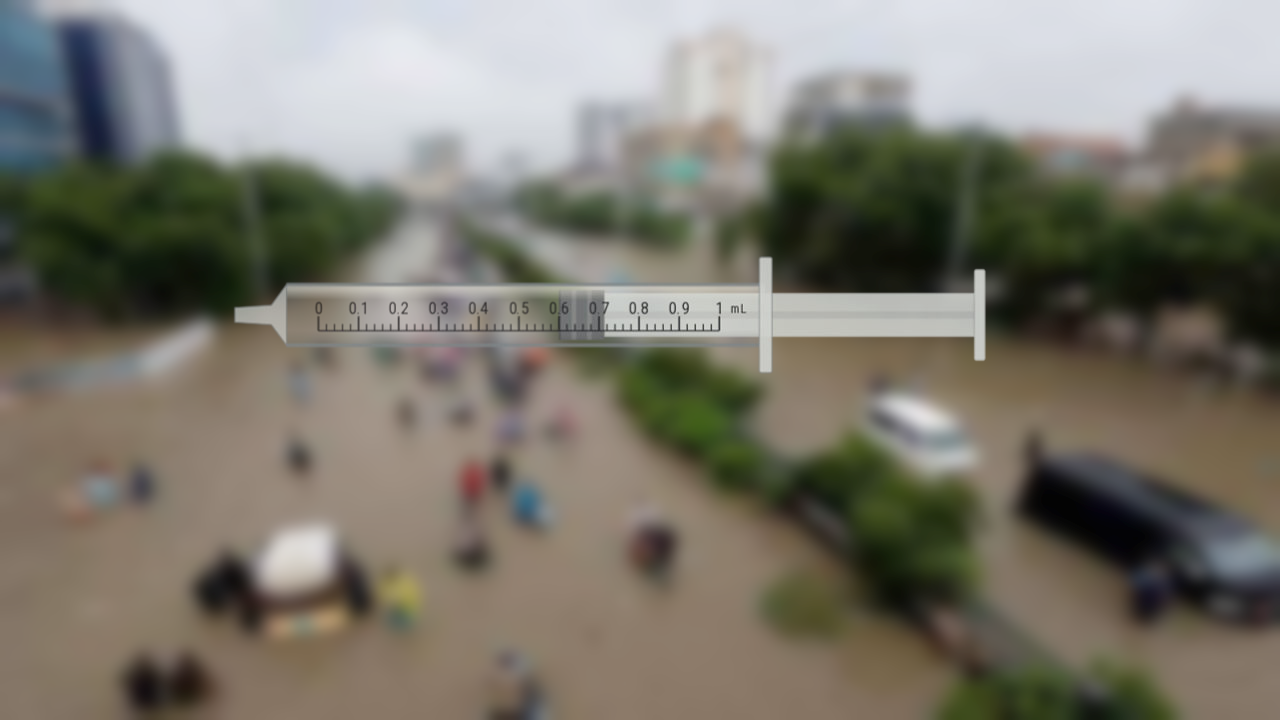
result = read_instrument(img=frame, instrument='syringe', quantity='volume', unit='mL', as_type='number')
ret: 0.6 mL
